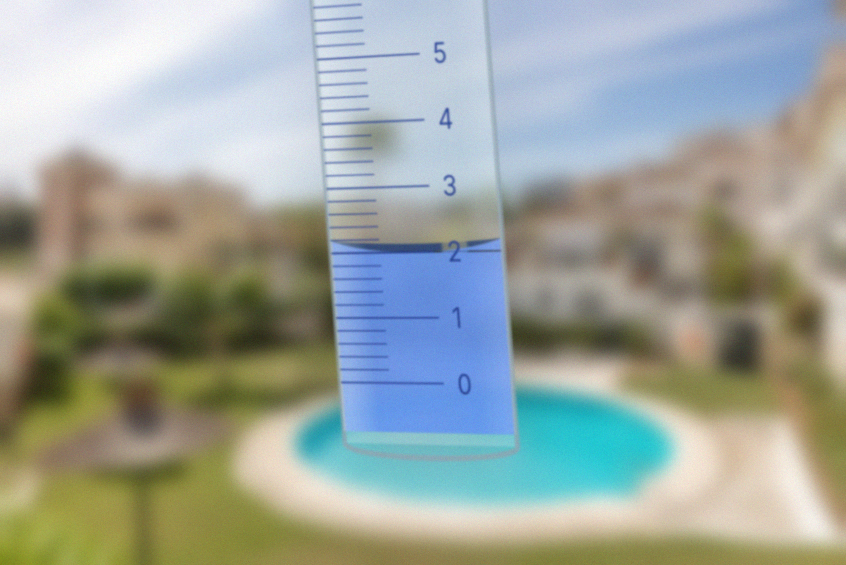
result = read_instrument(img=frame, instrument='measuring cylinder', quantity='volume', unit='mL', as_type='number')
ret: 2 mL
